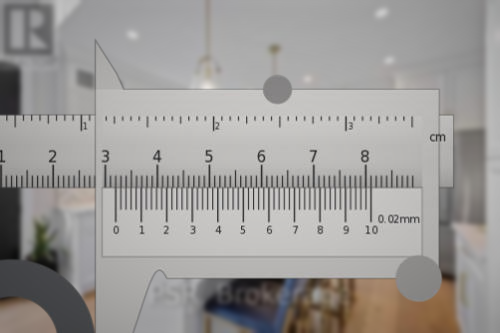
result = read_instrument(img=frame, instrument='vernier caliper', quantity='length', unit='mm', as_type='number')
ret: 32.0 mm
